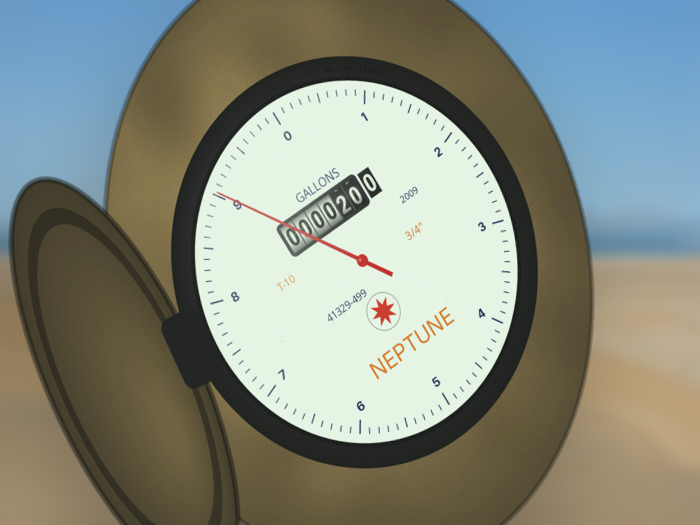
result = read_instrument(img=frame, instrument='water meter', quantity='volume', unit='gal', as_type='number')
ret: 199.0 gal
